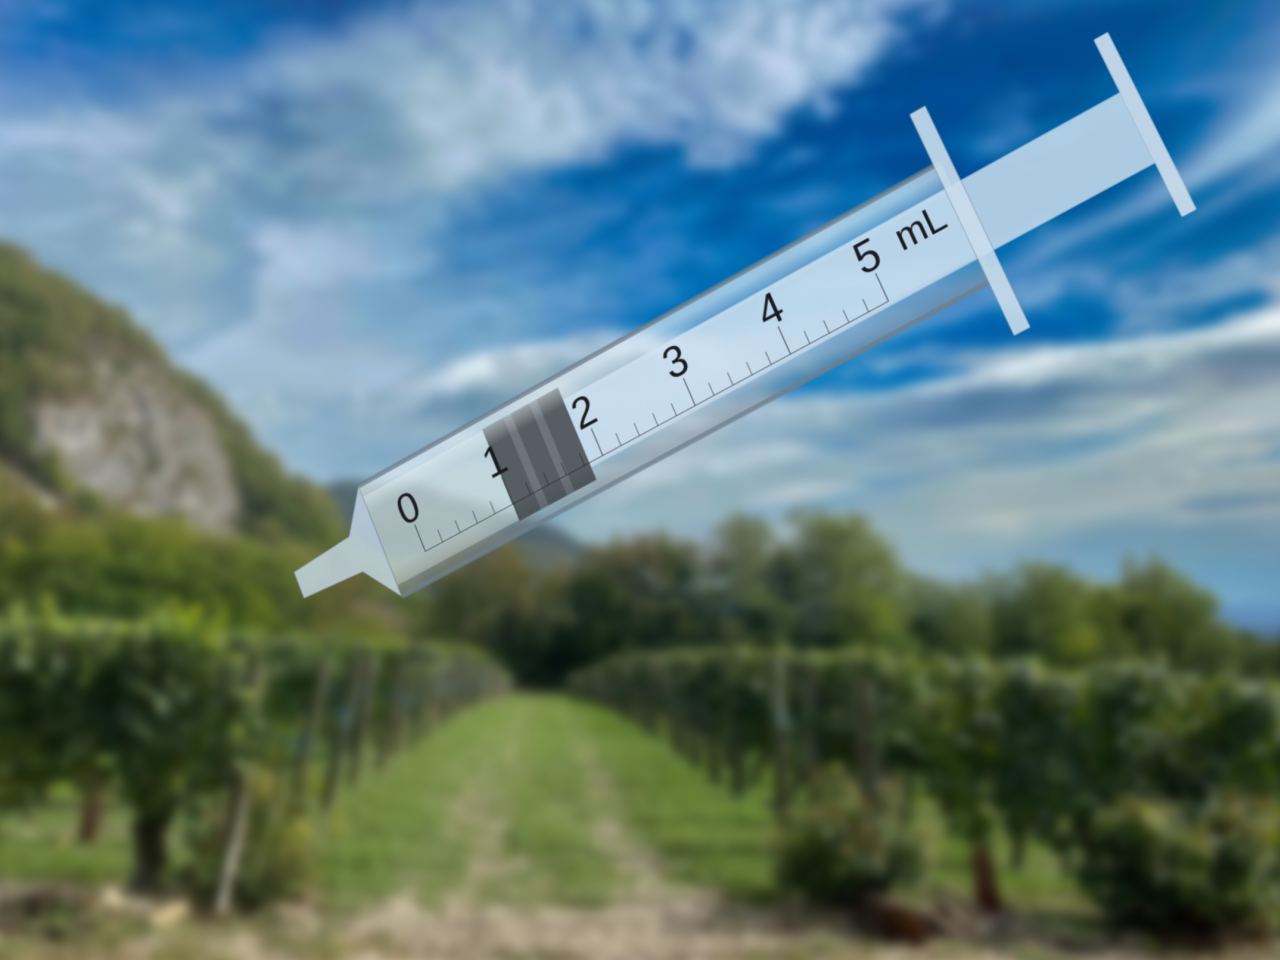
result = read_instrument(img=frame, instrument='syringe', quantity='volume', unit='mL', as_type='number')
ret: 1 mL
